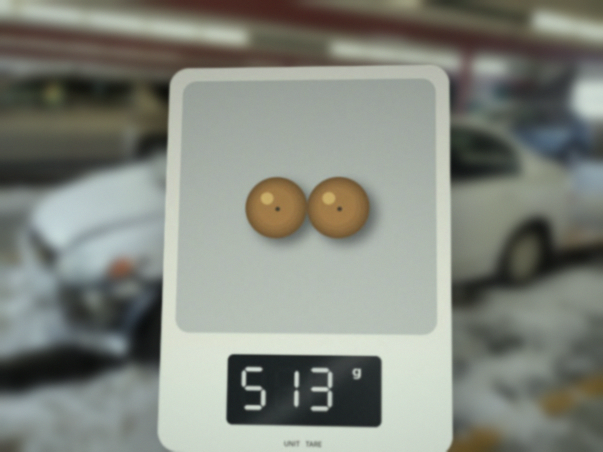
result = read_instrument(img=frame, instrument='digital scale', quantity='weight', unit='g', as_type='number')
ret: 513 g
